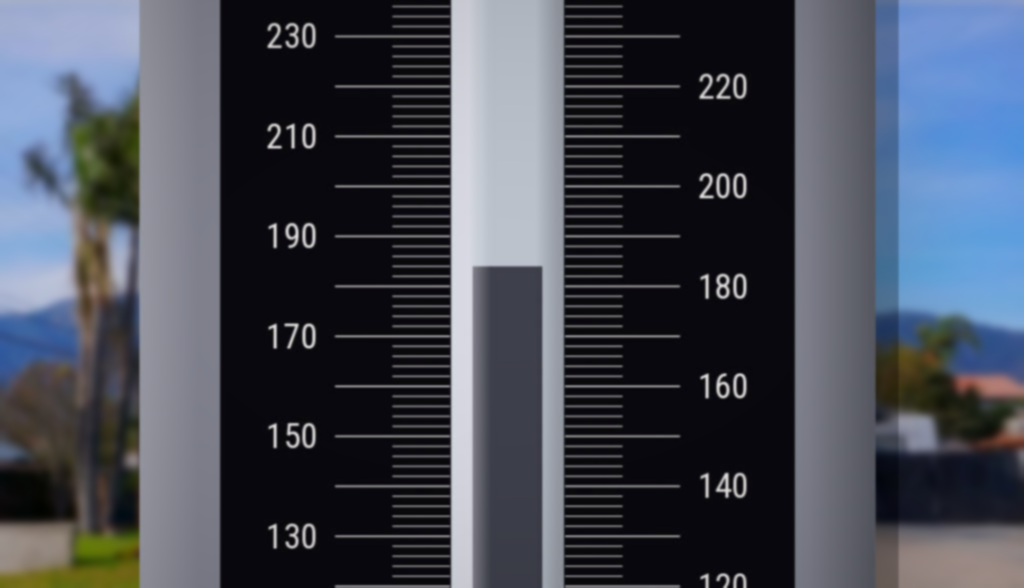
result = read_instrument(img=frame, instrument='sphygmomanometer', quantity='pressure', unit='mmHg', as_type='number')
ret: 184 mmHg
